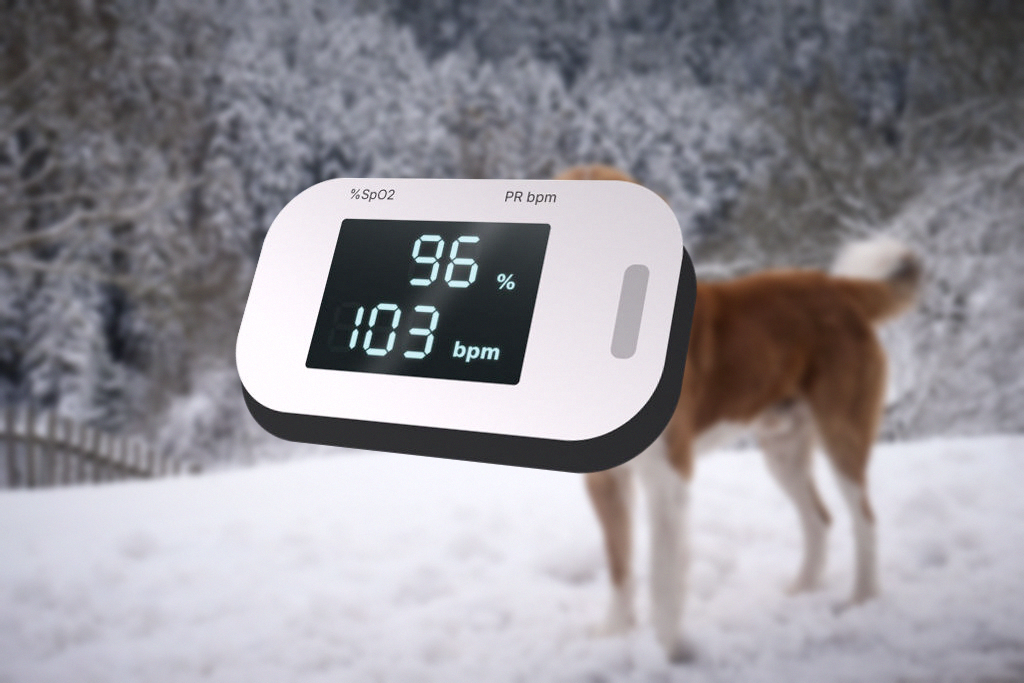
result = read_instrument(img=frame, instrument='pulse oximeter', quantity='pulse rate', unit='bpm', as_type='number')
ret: 103 bpm
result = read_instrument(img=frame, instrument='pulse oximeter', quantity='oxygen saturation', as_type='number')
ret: 96 %
